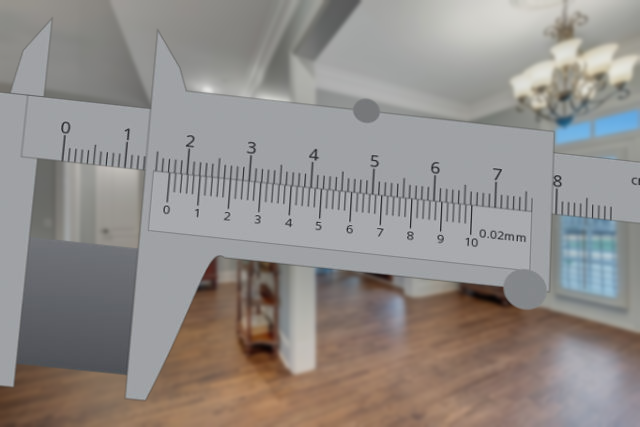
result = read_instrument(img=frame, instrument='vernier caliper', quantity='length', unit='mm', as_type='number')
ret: 17.2 mm
